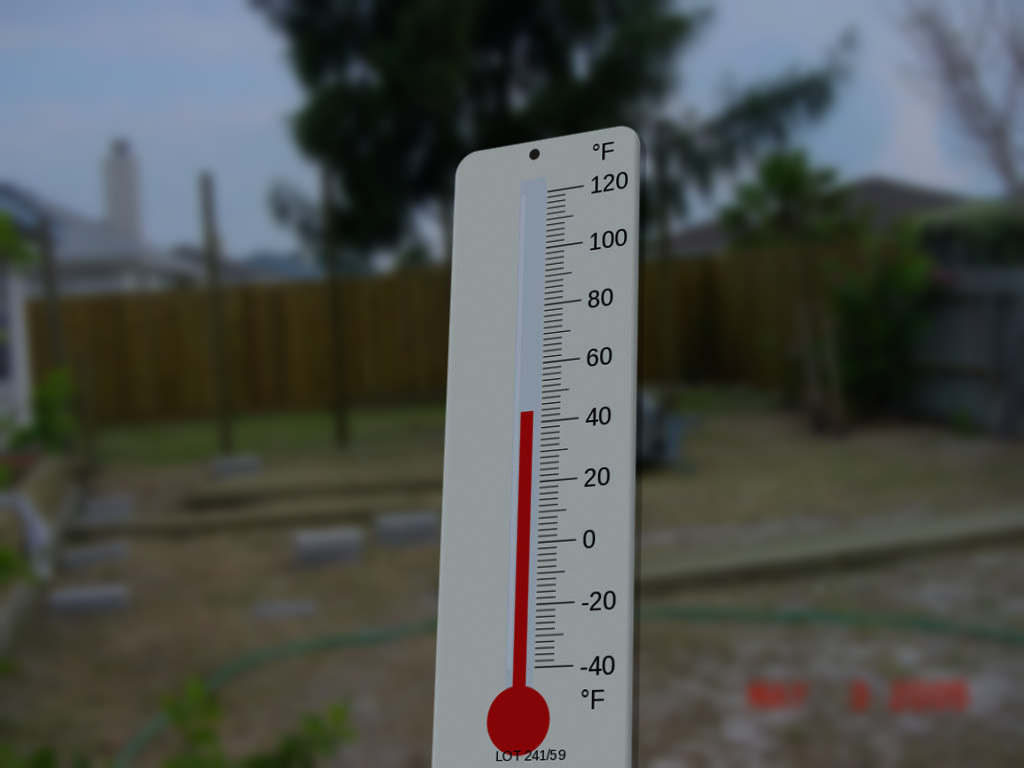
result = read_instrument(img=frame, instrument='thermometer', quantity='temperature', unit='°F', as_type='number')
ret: 44 °F
